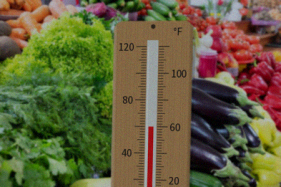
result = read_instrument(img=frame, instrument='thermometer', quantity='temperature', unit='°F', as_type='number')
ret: 60 °F
